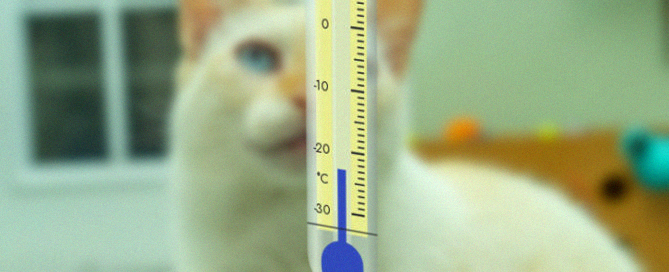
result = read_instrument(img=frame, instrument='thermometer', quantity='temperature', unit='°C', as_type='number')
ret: -23 °C
